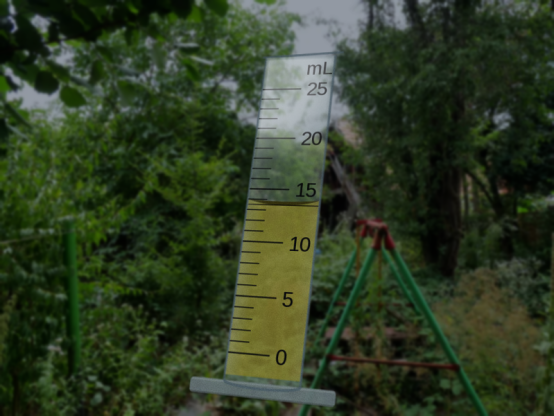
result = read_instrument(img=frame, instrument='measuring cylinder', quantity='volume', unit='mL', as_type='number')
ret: 13.5 mL
